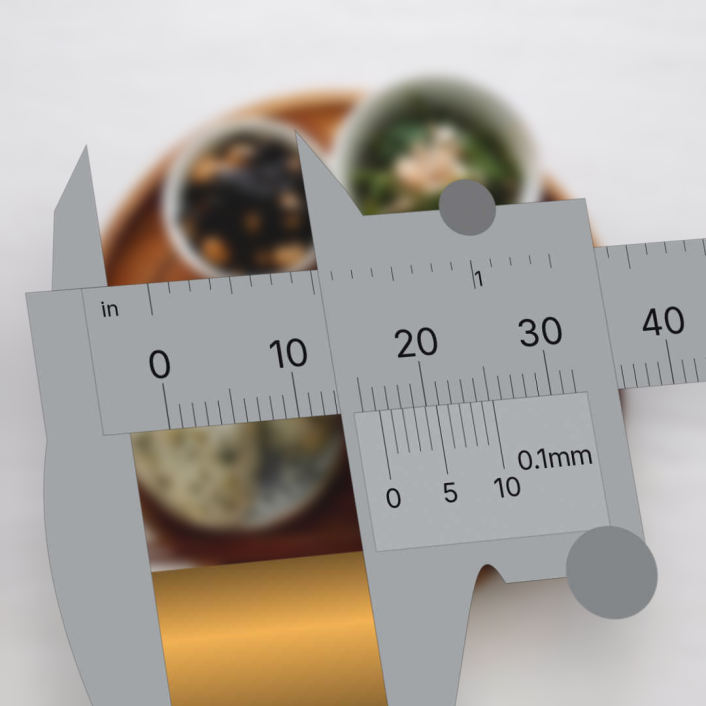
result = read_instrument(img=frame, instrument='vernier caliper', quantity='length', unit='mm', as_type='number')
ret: 16.3 mm
